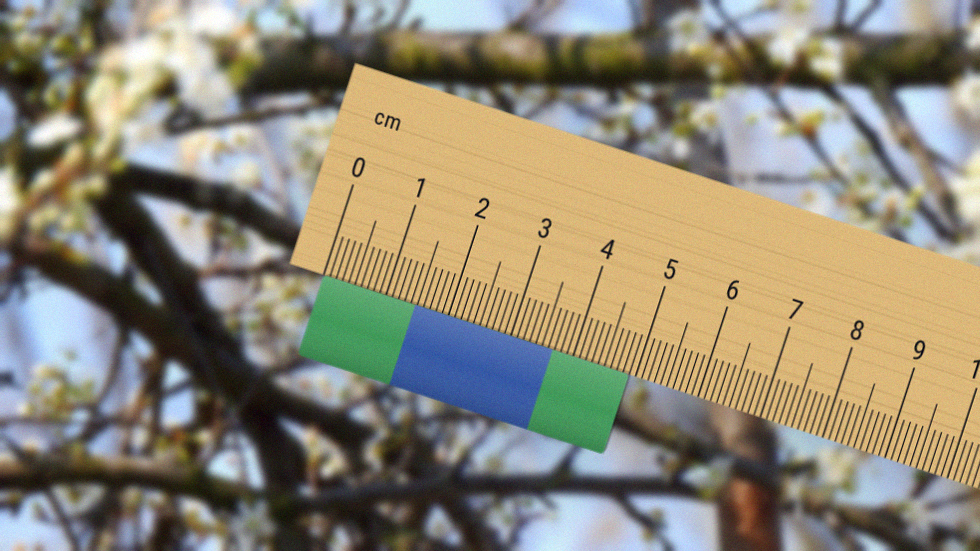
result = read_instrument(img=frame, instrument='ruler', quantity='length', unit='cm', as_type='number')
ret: 4.9 cm
